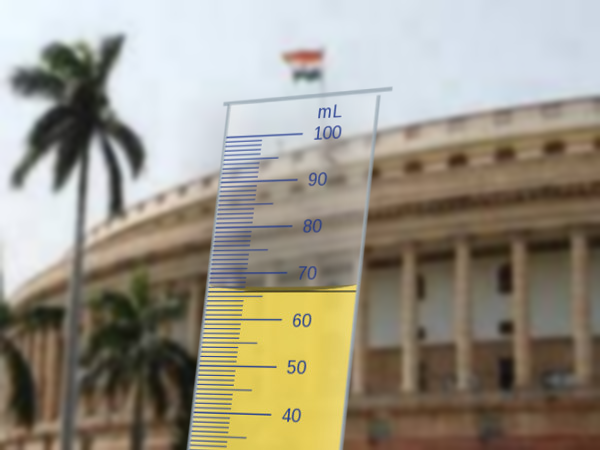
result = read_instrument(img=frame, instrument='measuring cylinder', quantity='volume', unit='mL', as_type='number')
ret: 66 mL
